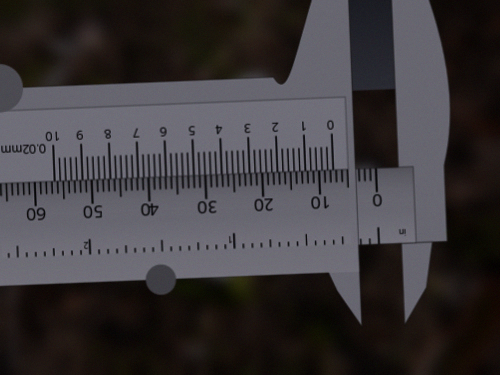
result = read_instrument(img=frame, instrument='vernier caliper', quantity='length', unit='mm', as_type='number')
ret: 7.5 mm
